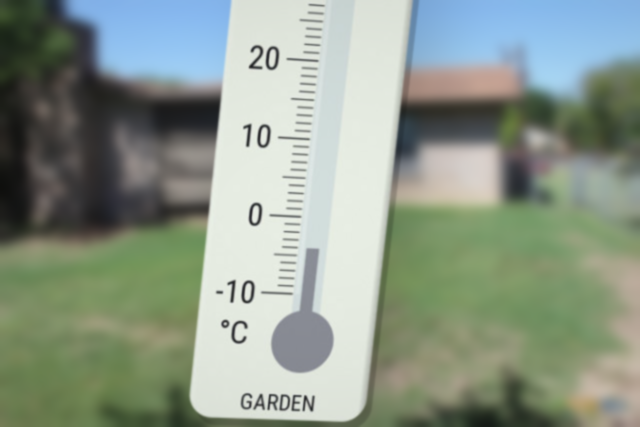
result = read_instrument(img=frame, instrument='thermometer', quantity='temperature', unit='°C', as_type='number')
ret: -4 °C
